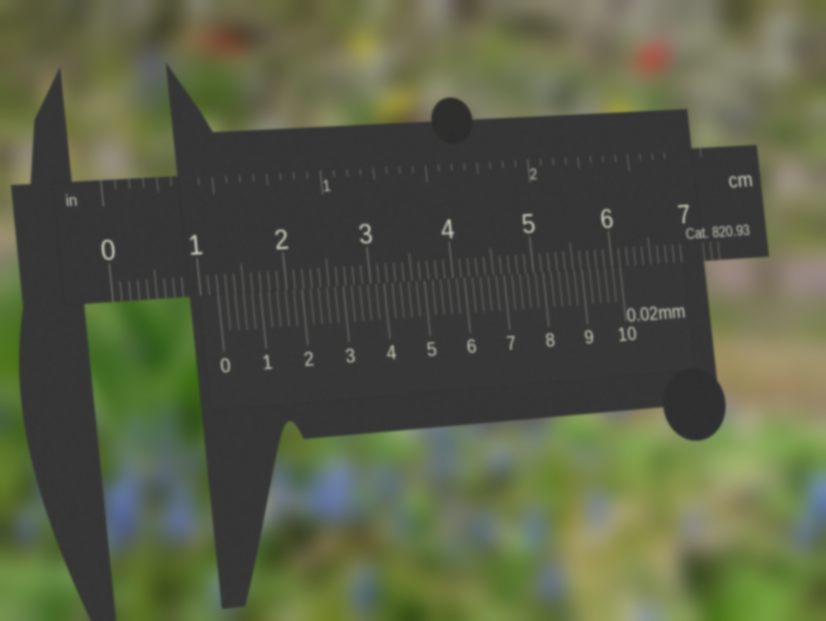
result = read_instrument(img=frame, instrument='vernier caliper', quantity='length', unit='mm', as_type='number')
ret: 12.0 mm
